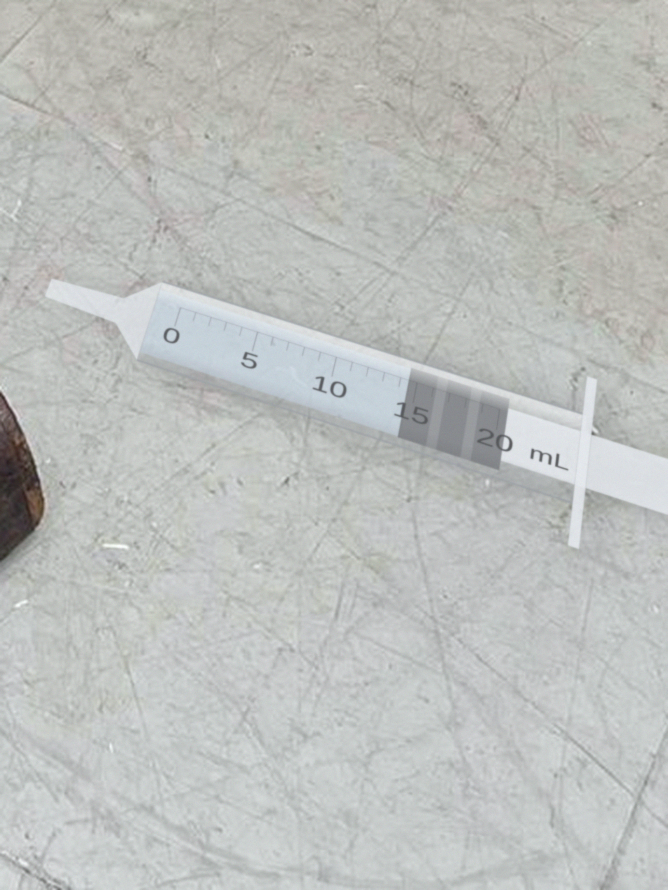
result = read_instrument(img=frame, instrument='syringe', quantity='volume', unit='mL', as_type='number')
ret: 14.5 mL
